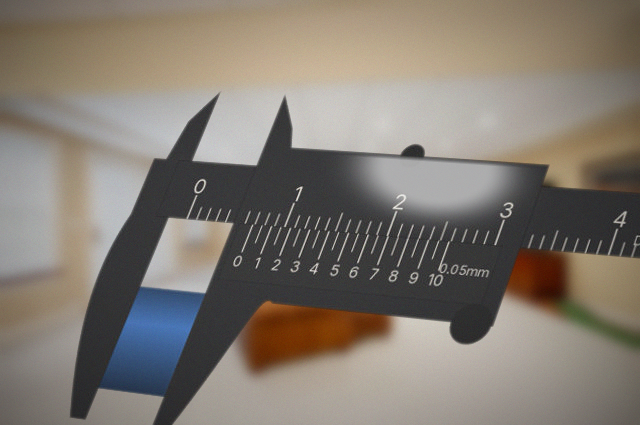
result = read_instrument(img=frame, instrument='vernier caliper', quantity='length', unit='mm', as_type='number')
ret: 6.8 mm
